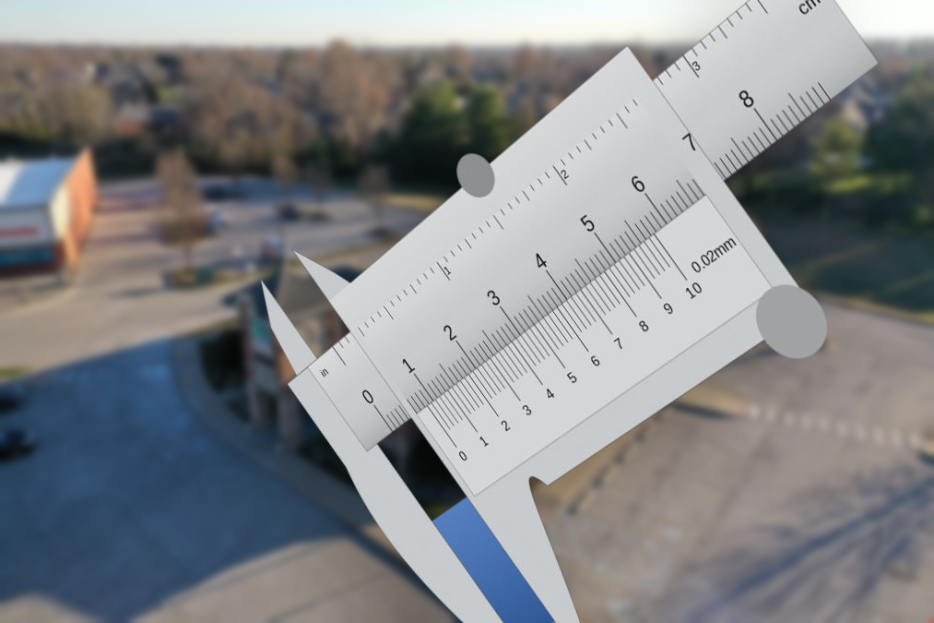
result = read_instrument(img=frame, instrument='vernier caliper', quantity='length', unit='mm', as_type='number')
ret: 8.5 mm
